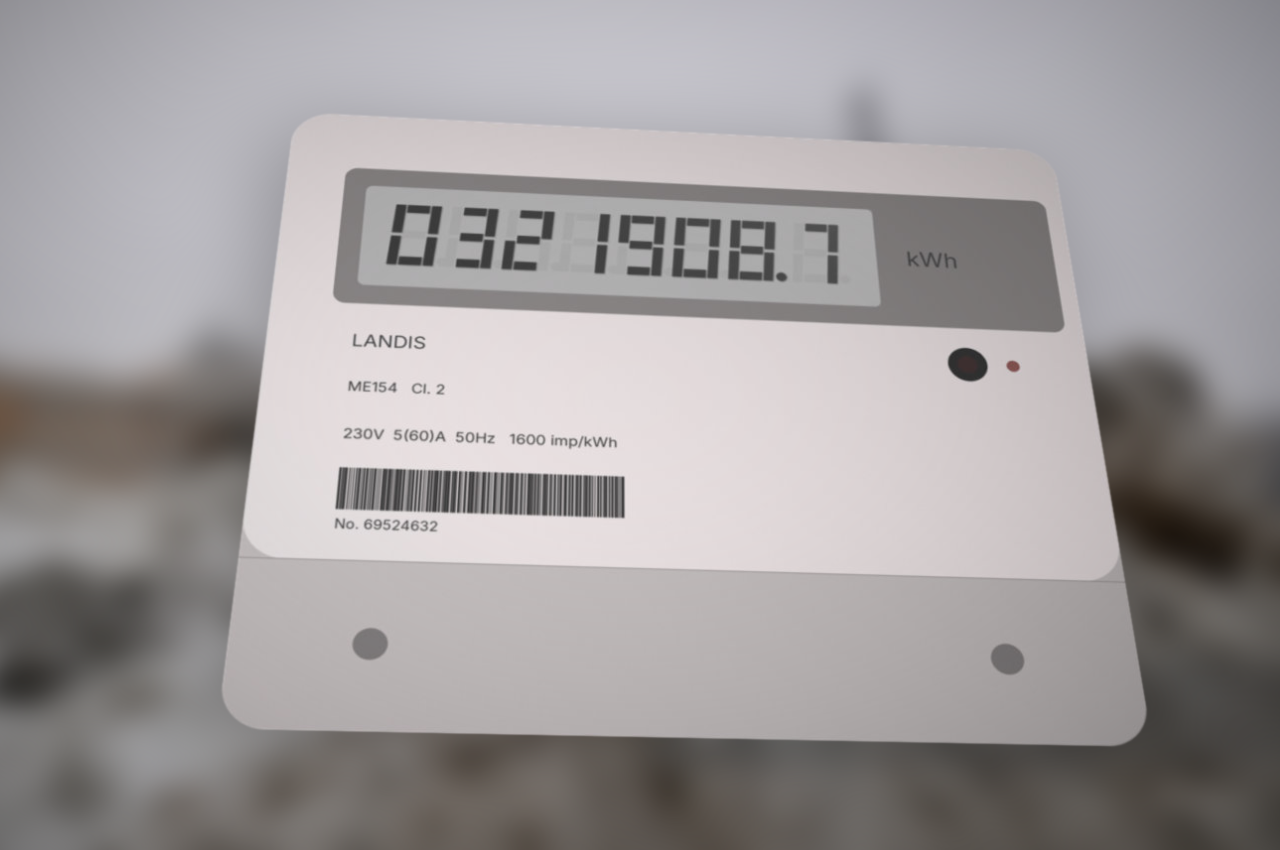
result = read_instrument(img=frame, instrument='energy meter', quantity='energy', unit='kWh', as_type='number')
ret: 321908.7 kWh
